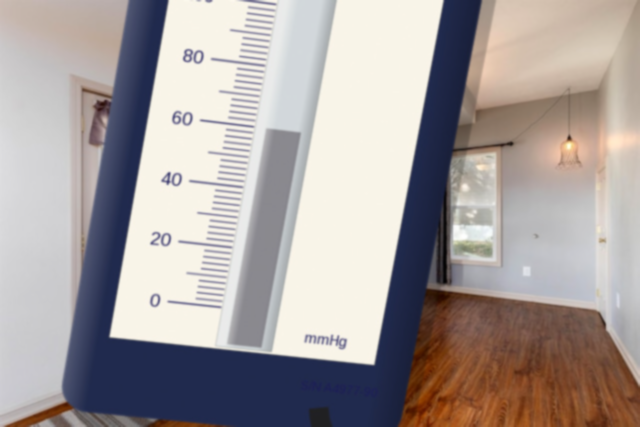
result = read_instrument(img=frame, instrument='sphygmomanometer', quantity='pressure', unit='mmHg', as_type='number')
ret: 60 mmHg
